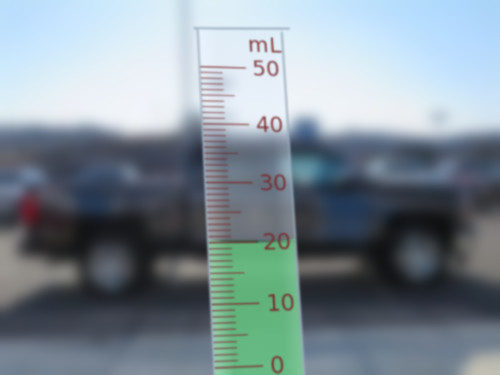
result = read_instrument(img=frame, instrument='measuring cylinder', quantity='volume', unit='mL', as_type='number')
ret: 20 mL
